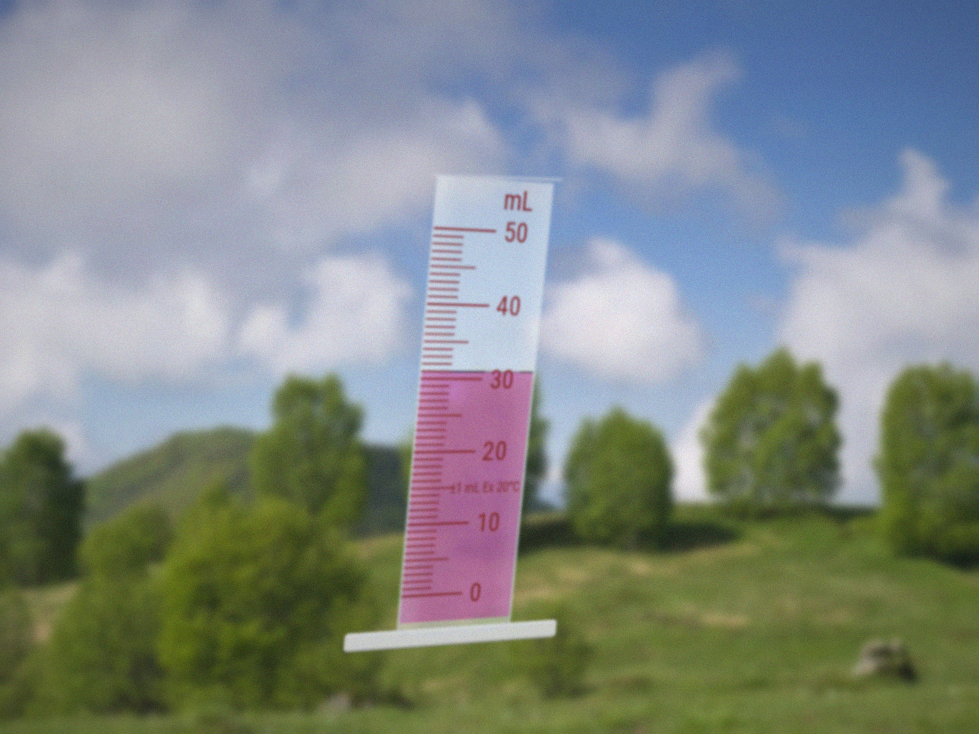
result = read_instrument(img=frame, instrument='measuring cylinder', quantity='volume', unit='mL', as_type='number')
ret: 31 mL
